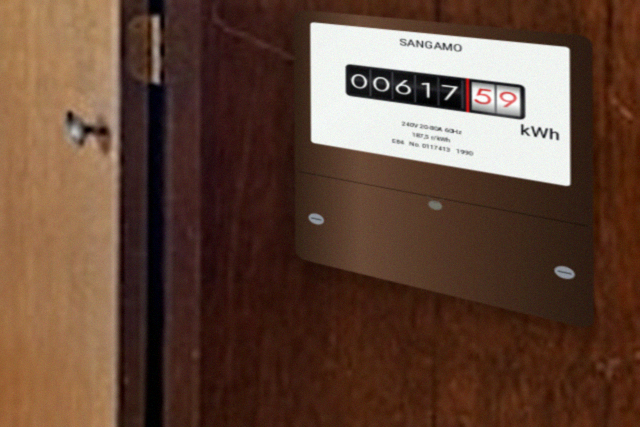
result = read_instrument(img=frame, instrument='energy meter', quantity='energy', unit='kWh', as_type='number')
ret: 617.59 kWh
